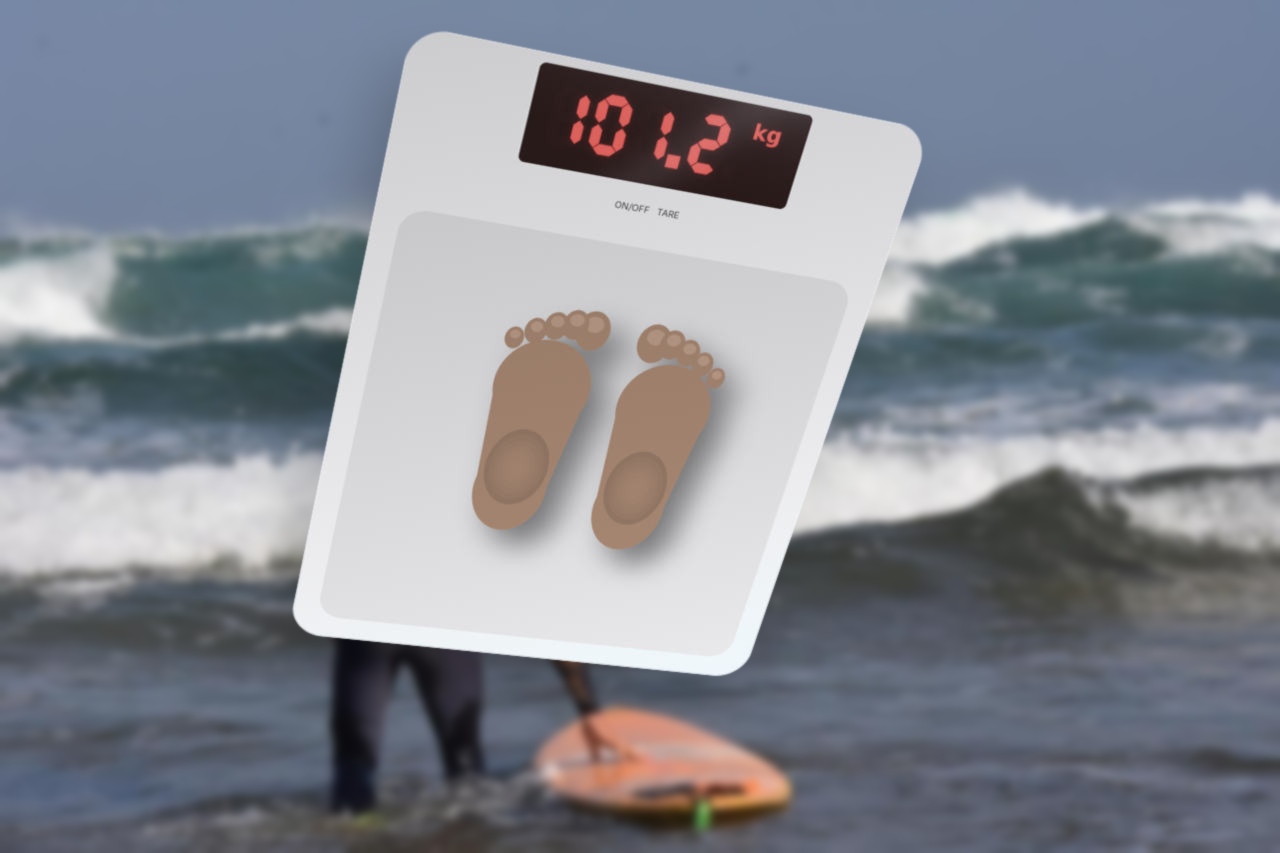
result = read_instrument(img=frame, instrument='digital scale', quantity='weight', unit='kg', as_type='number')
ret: 101.2 kg
